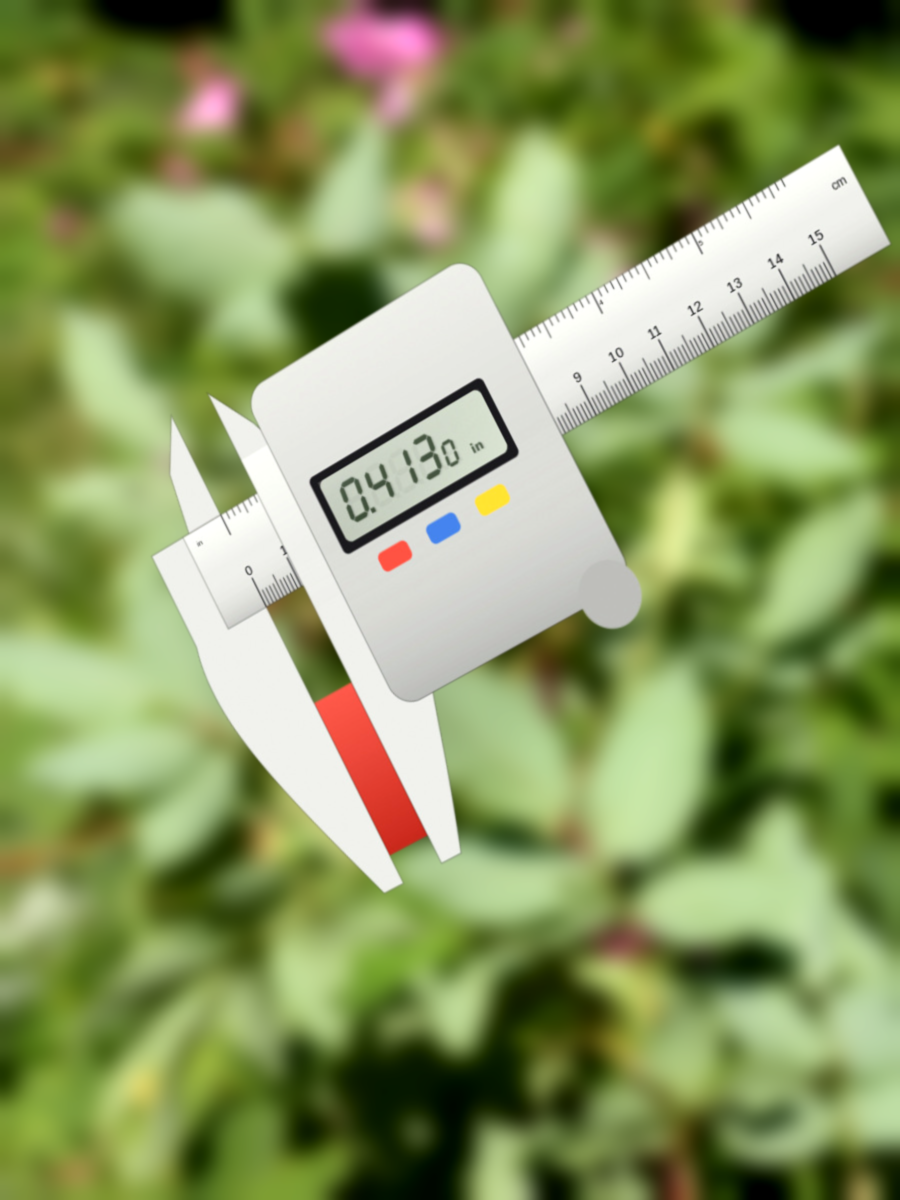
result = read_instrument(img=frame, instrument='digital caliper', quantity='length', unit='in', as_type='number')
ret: 0.4130 in
